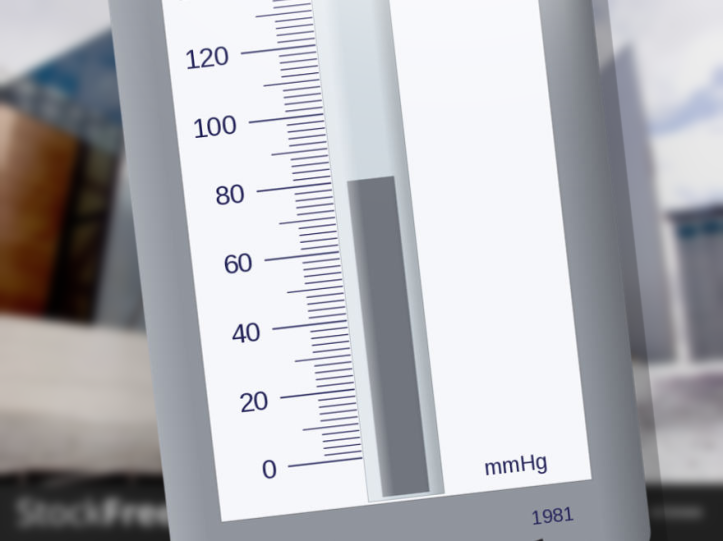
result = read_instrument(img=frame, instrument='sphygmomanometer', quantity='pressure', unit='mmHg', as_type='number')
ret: 80 mmHg
